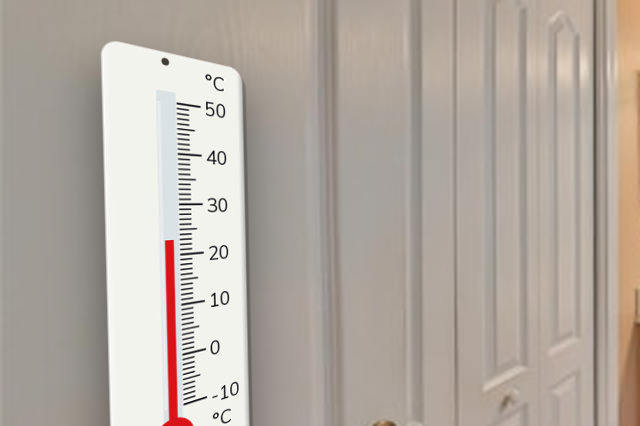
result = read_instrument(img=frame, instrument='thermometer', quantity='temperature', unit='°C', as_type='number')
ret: 23 °C
